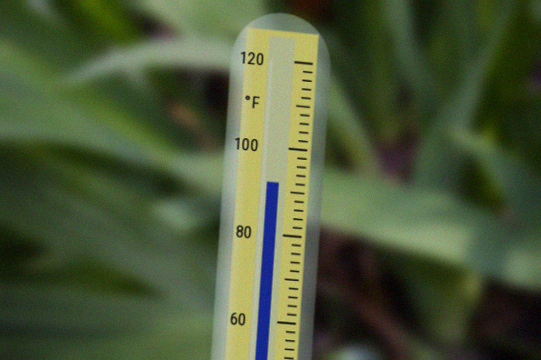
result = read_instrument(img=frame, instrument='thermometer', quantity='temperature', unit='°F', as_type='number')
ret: 92 °F
